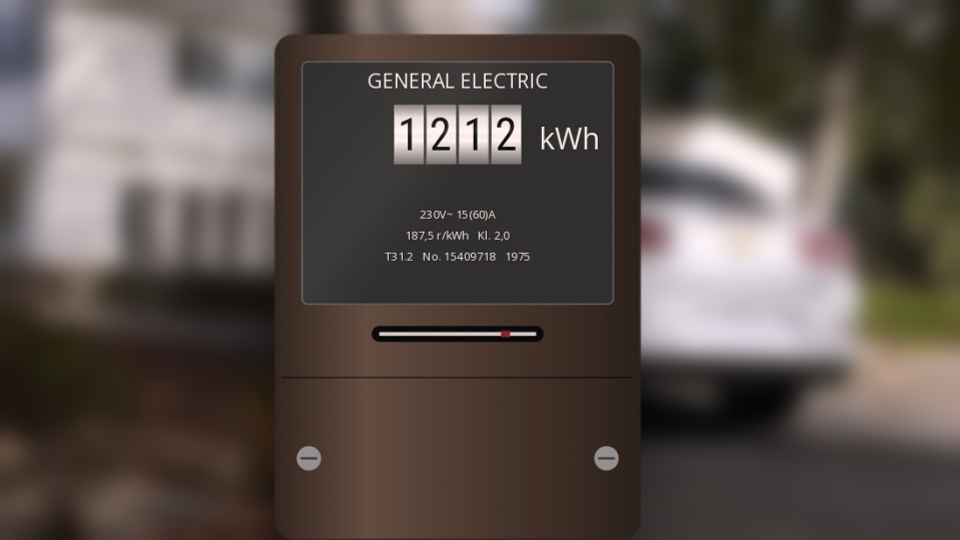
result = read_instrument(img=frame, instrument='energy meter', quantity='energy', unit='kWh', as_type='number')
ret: 1212 kWh
